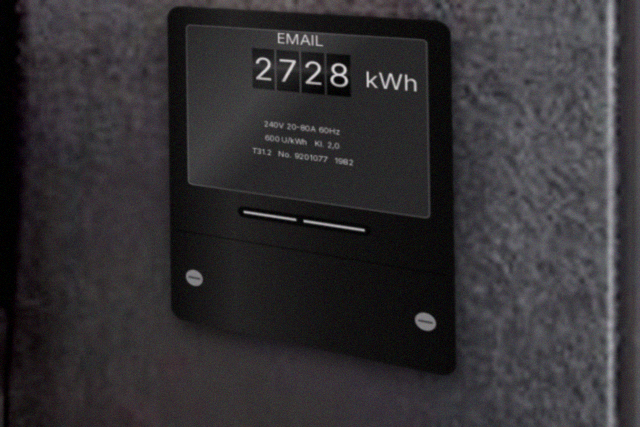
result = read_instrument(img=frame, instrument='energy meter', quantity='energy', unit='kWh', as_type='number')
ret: 2728 kWh
